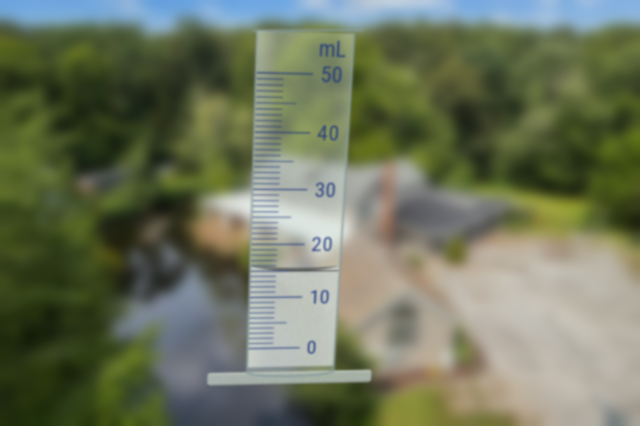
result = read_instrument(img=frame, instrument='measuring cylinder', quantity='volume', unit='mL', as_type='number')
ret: 15 mL
